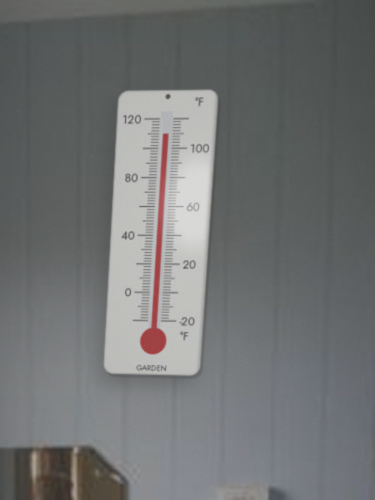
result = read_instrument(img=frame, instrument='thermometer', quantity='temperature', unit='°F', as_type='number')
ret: 110 °F
